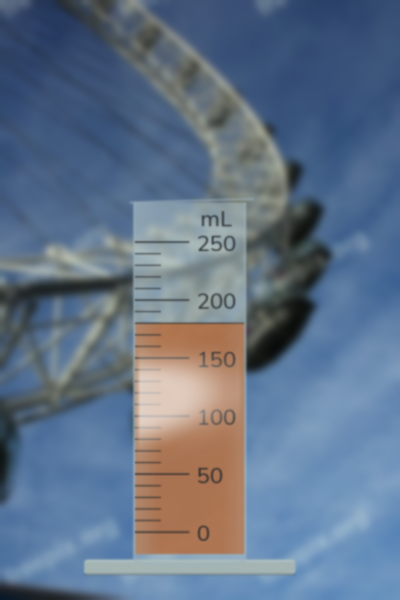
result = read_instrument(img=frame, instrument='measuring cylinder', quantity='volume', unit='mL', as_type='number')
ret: 180 mL
